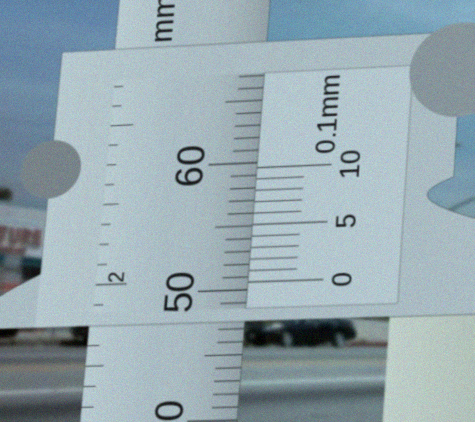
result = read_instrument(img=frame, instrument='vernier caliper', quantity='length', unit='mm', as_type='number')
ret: 50.6 mm
